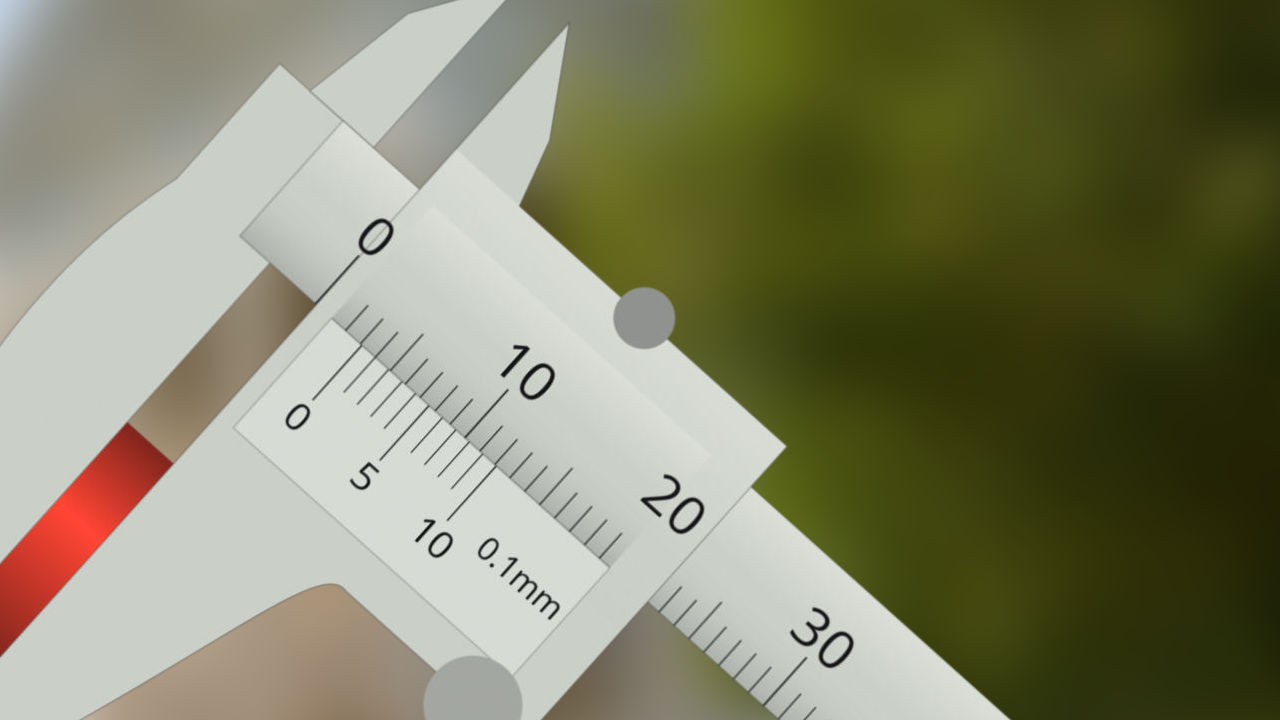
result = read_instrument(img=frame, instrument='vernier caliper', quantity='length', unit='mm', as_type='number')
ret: 3.1 mm
